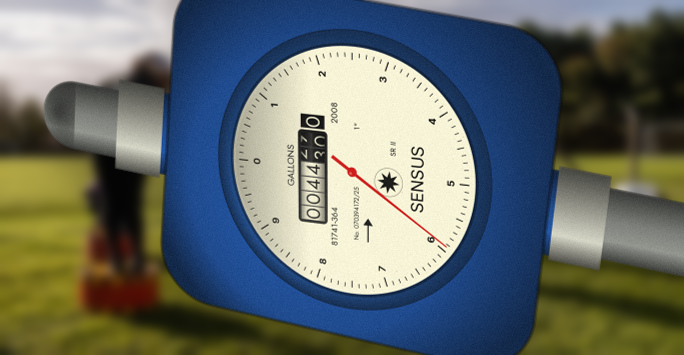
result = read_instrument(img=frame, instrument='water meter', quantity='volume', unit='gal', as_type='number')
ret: 44295.9 gal
